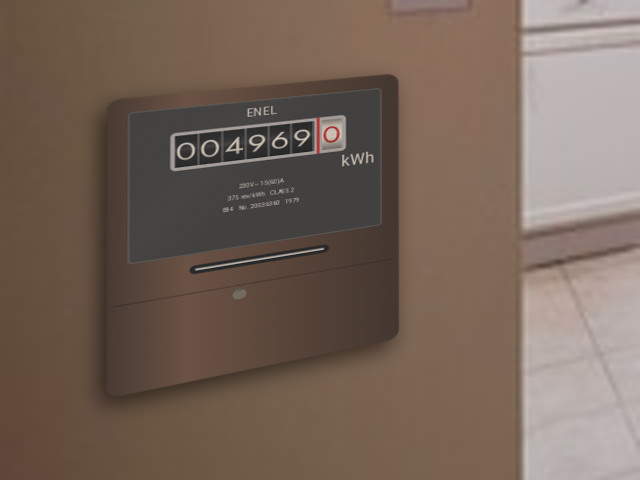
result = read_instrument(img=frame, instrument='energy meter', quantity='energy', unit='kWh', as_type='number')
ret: 4969.0 kWh
